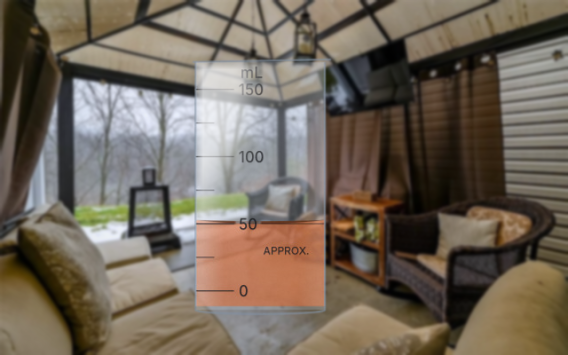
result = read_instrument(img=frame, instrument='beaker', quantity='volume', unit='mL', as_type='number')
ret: 50 mL
